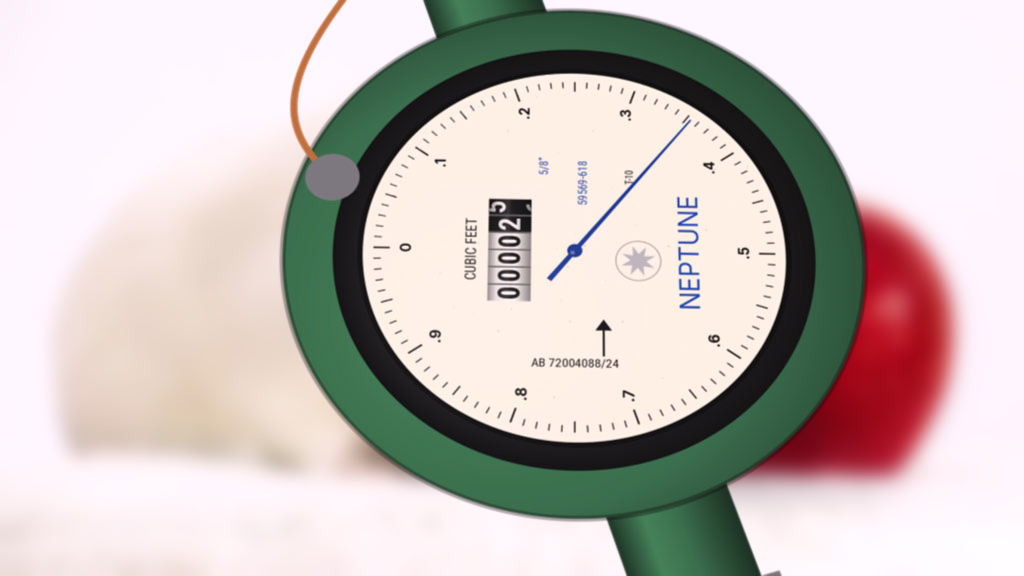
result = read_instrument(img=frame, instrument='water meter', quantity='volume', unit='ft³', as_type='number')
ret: 25.35 ft³
